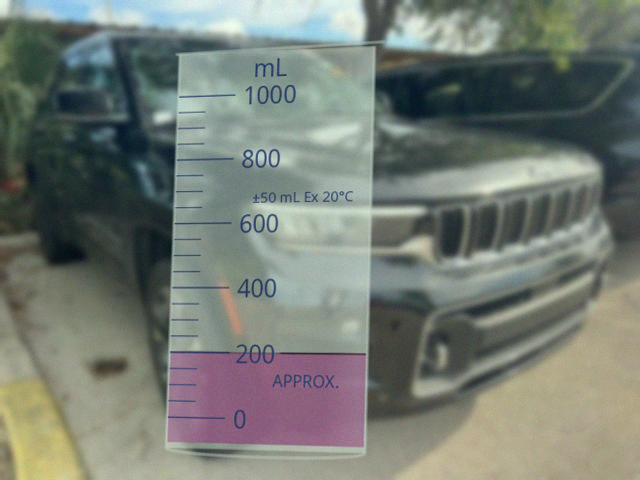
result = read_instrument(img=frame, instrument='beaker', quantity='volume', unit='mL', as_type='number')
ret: 200 mL
